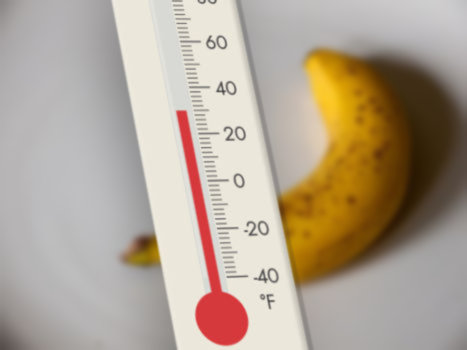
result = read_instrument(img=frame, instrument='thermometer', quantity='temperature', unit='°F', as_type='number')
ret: 30 °F
